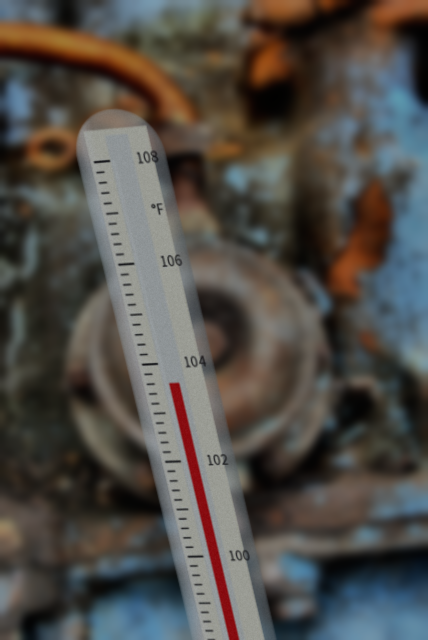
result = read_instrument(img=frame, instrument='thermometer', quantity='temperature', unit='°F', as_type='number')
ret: 103.6 °F
